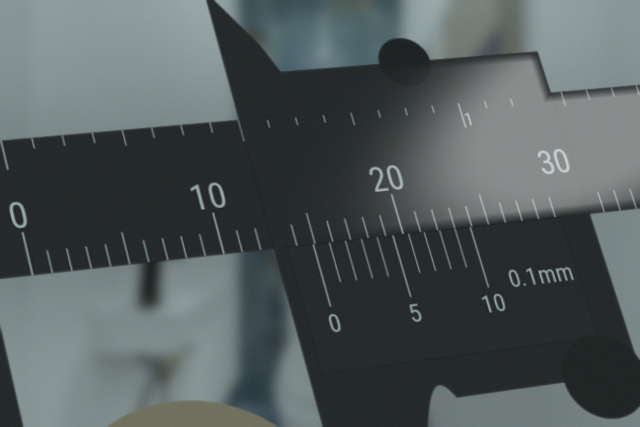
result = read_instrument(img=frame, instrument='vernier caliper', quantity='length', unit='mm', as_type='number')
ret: 14.9 mm
